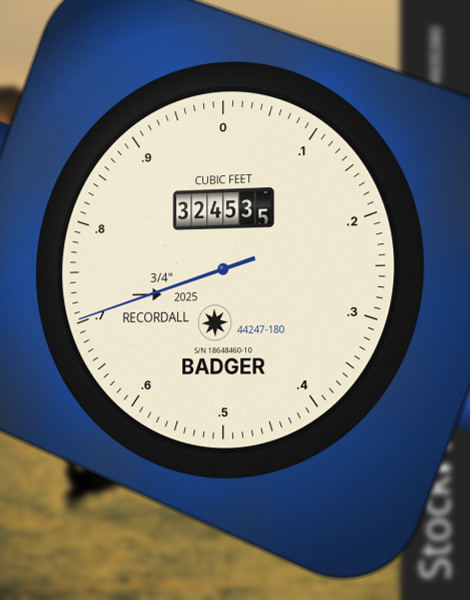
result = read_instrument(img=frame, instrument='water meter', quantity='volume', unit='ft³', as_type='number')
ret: 324534.70 ft³
